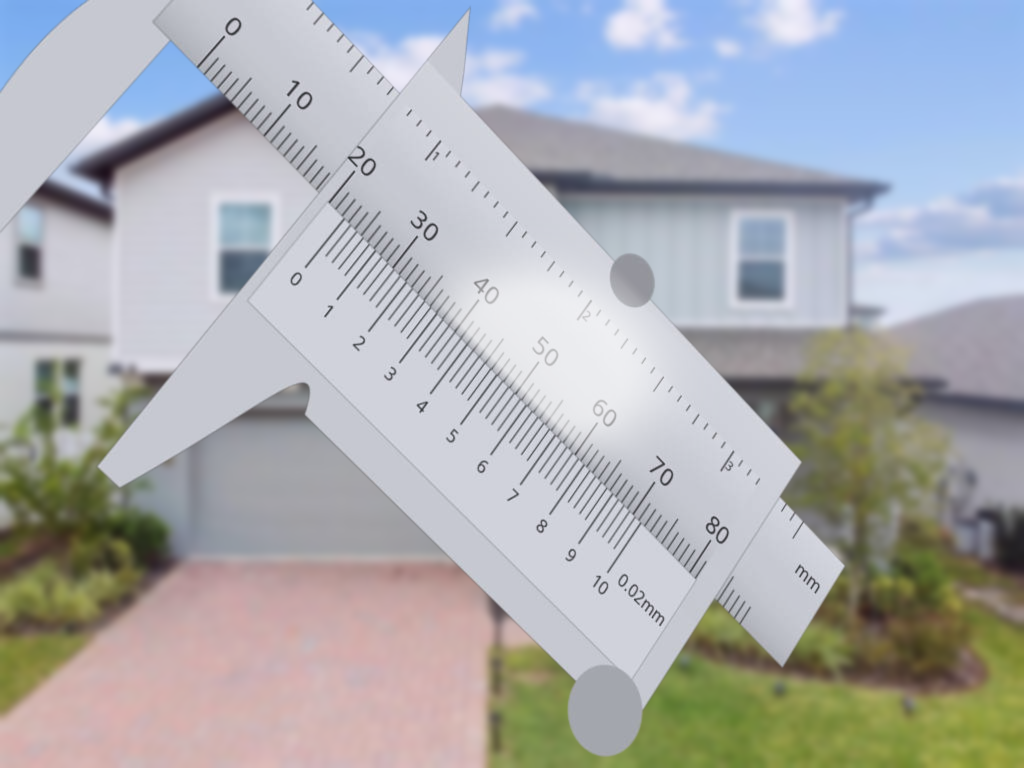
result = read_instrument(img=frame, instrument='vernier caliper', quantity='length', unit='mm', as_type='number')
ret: 22.4 mm
